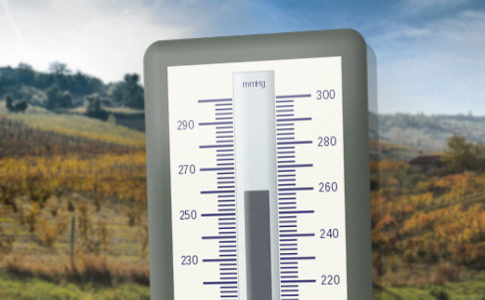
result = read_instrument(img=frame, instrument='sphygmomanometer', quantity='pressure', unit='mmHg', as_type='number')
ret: 260 mmHg
